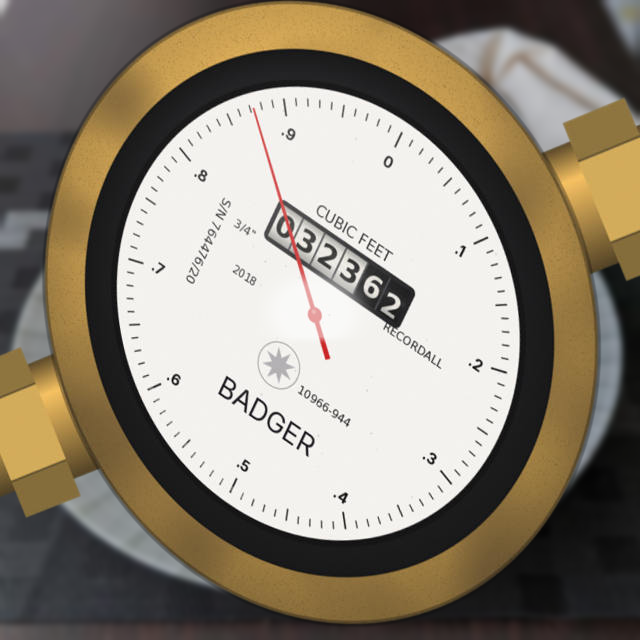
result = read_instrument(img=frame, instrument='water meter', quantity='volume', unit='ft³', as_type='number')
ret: 32361.87 ft³
